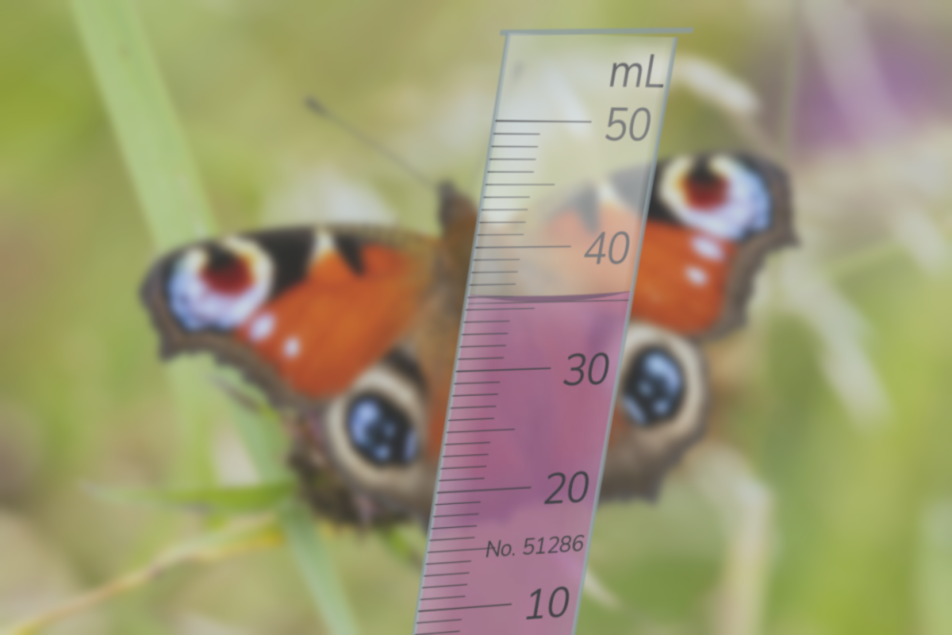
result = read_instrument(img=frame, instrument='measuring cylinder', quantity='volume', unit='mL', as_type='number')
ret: 35.5 mL
